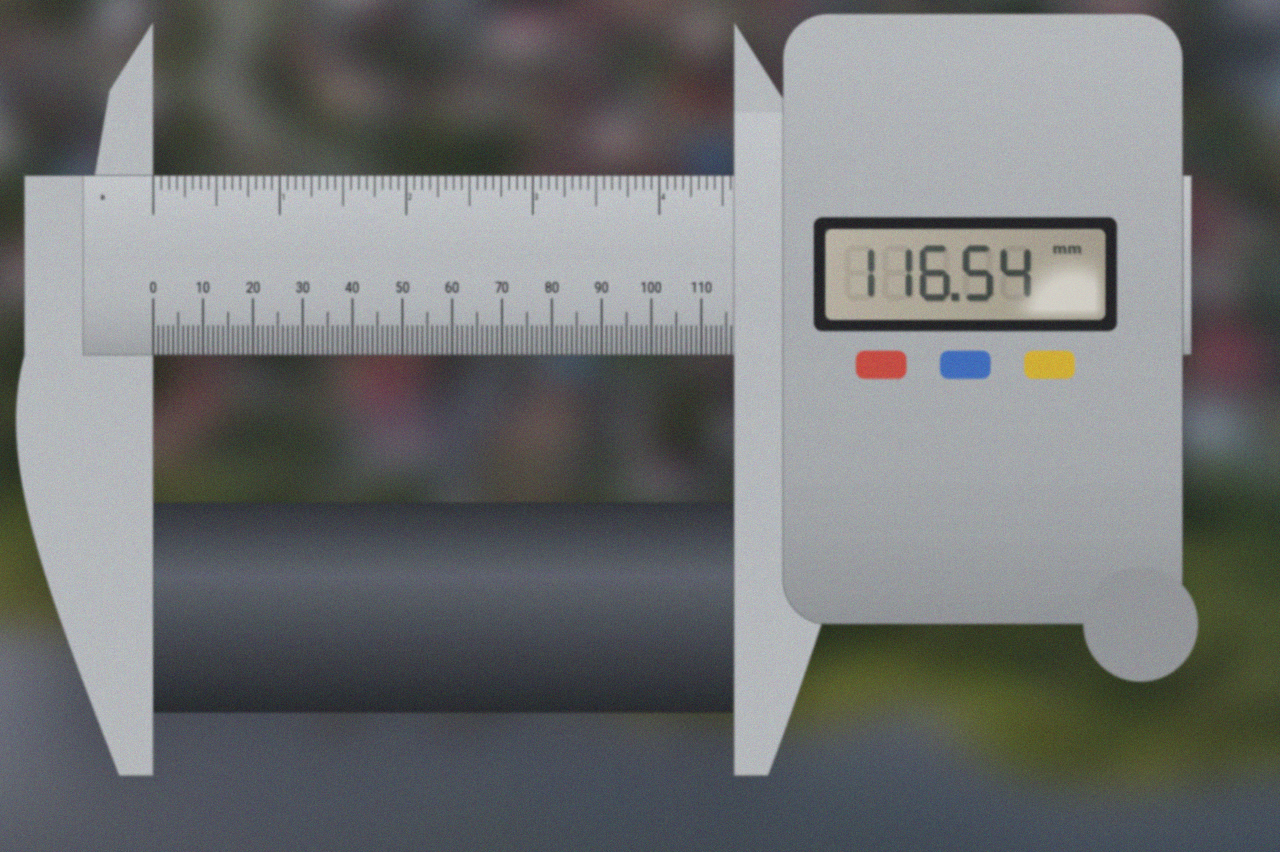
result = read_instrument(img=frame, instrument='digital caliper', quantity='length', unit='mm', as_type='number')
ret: 116.54 mm
